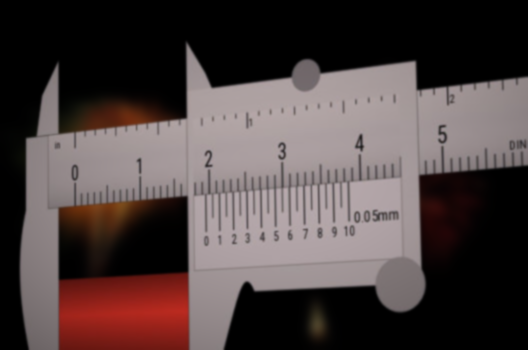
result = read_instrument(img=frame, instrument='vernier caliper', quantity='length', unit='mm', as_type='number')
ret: 19.5 mm
